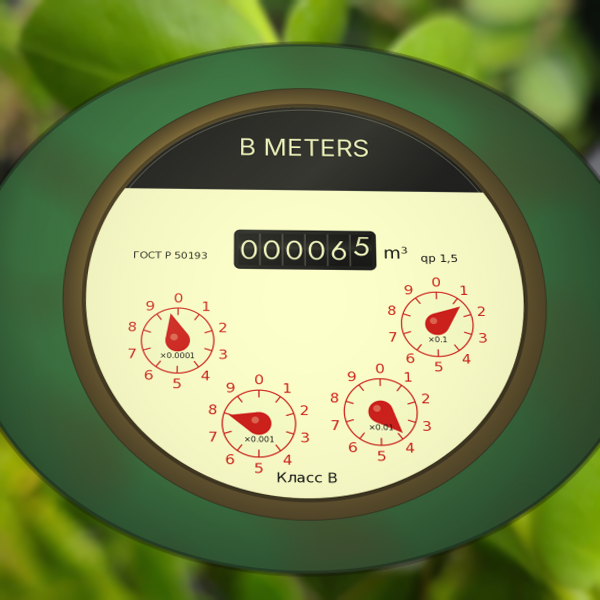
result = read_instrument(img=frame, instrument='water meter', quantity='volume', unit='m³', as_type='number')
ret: 65.1379 m³
